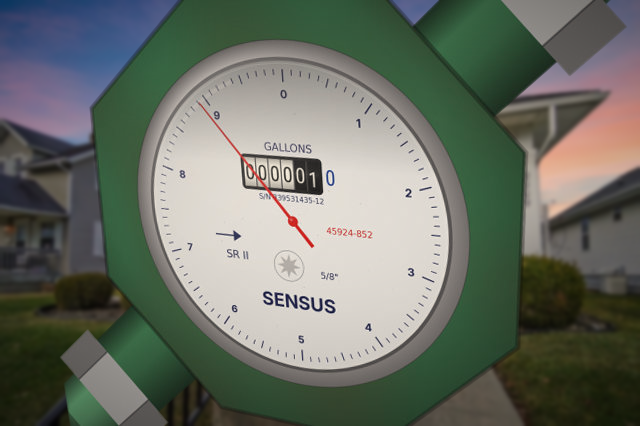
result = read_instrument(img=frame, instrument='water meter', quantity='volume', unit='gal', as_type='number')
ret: 8.9 gal
